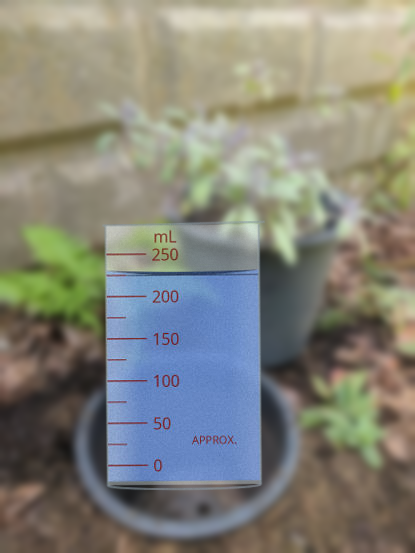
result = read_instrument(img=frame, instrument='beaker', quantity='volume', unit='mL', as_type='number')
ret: 225 mL
